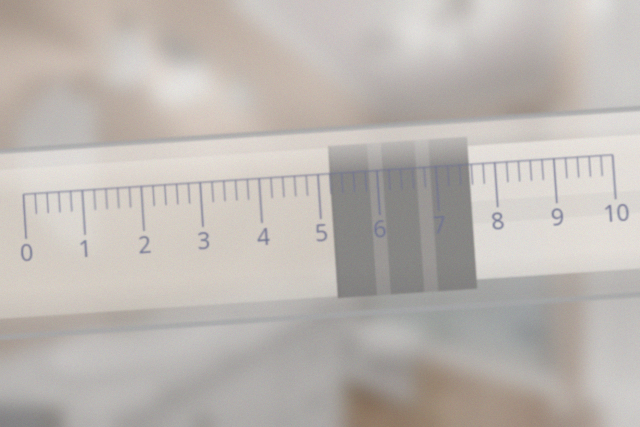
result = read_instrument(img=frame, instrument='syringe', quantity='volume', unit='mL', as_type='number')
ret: 5.2 mL
